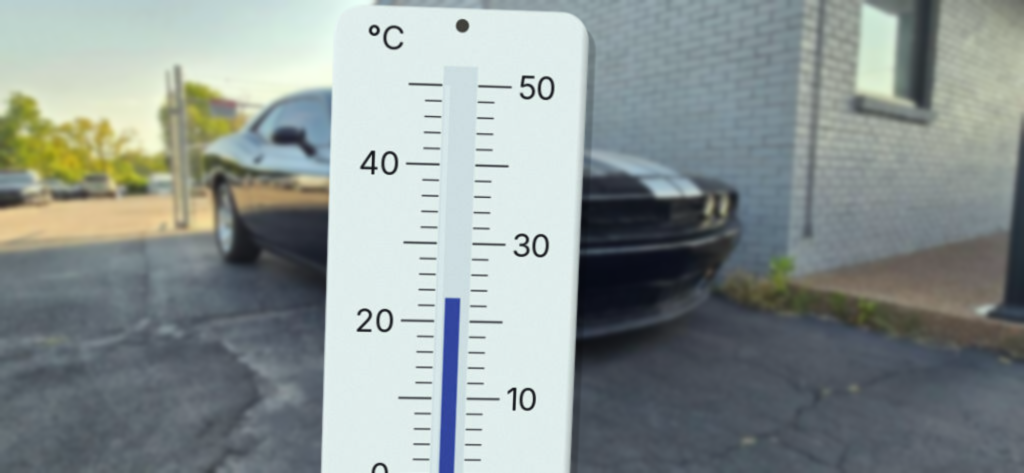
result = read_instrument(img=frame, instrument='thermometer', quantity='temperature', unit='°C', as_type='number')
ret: 23 °C
